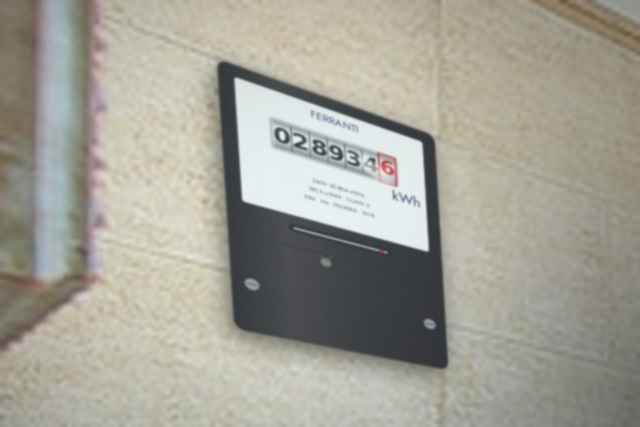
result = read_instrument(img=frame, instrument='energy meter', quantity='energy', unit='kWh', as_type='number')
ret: 28934.6 kWh
